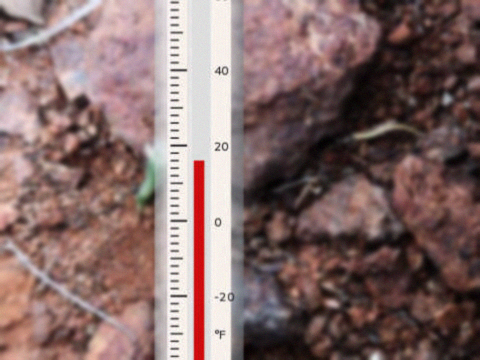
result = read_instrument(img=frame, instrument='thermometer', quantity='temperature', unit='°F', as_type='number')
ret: 16 °F
